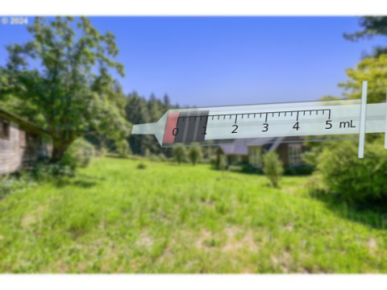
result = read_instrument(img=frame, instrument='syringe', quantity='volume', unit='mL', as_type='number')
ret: 0 mL
